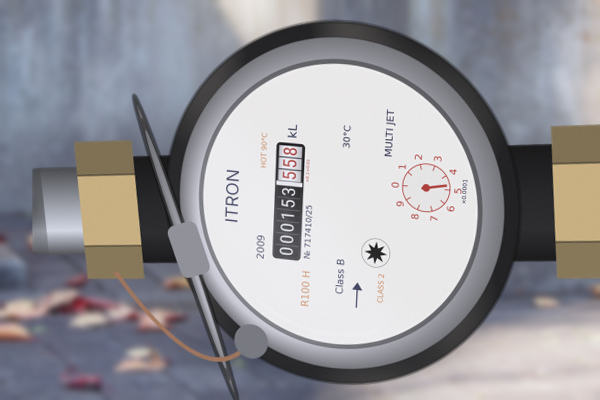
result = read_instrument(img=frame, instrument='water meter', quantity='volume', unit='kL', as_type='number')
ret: 153.5584 kL
